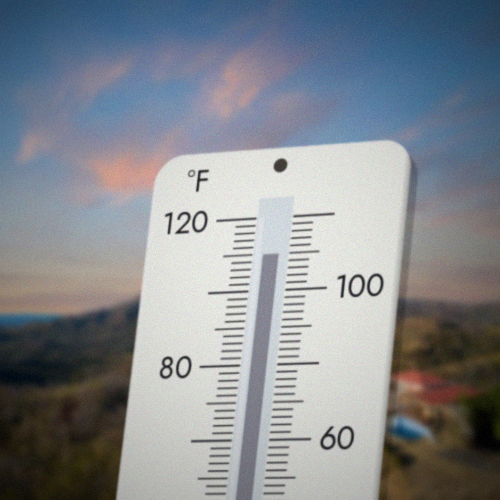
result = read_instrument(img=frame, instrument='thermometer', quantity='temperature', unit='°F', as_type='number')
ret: 110 °F
